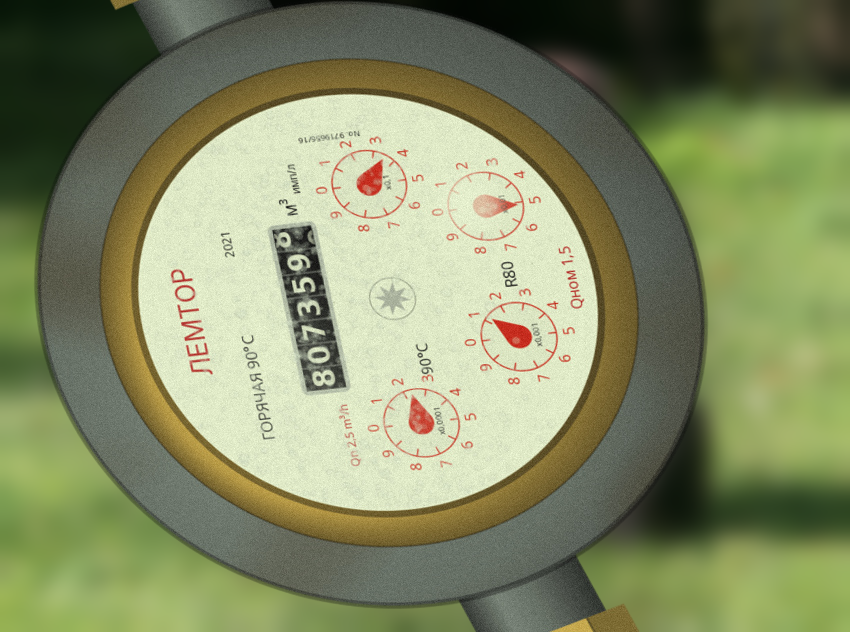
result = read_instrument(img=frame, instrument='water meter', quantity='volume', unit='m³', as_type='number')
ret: 8073598.3512 m³
